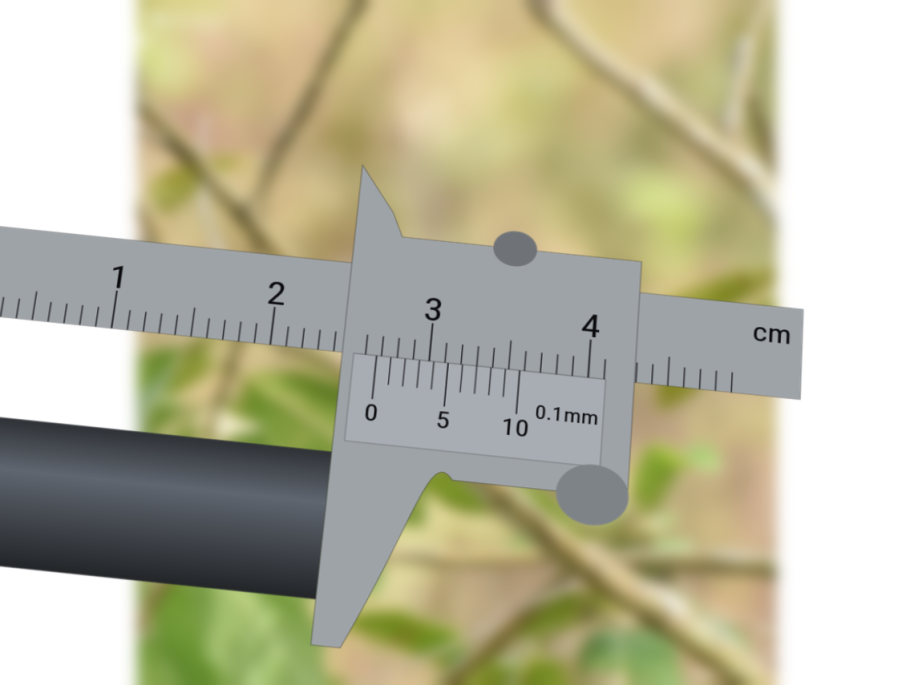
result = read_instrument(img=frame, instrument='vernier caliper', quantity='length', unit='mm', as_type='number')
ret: 26.7 mm
